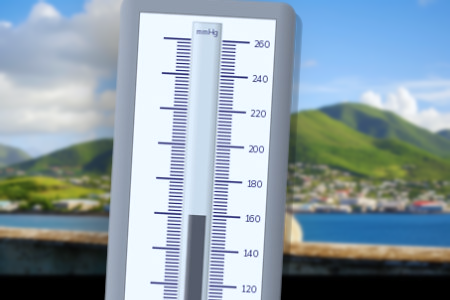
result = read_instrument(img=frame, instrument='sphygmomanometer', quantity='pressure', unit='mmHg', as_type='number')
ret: 160 mmHg
